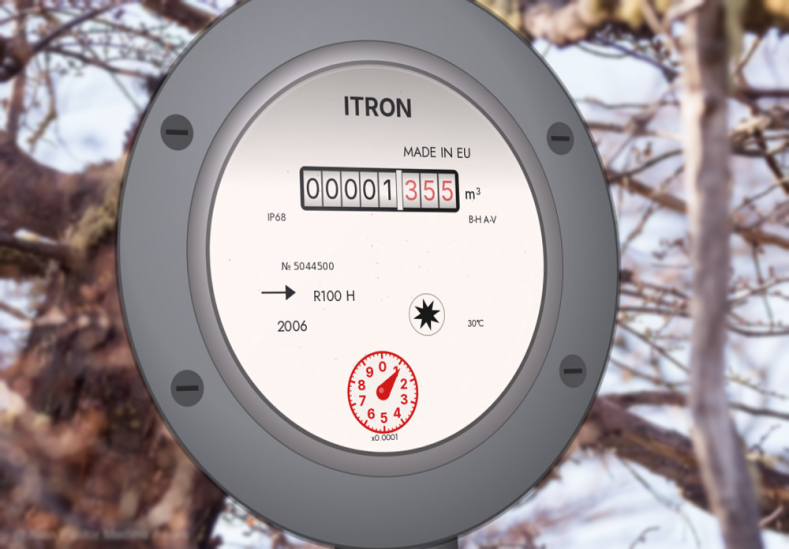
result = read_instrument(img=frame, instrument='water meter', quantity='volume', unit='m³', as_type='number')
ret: 1.3551 m³
